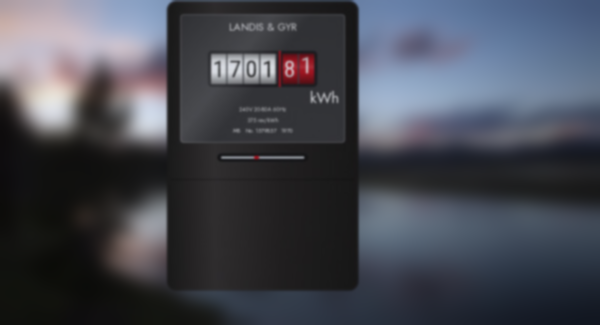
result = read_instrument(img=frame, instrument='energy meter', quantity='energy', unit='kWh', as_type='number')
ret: 1701.81 kWh
